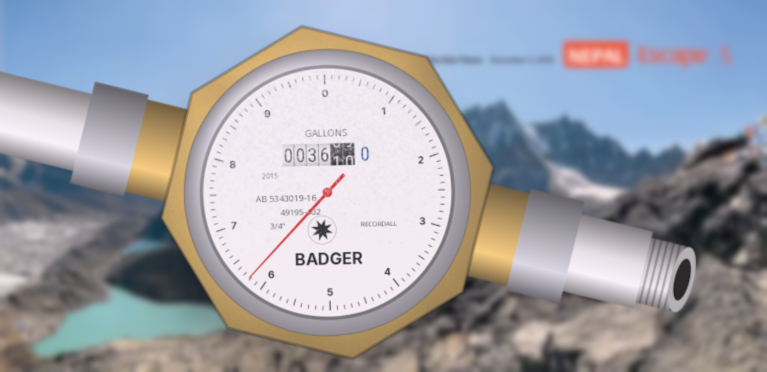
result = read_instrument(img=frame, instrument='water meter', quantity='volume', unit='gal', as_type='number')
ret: 36096.2 gal
